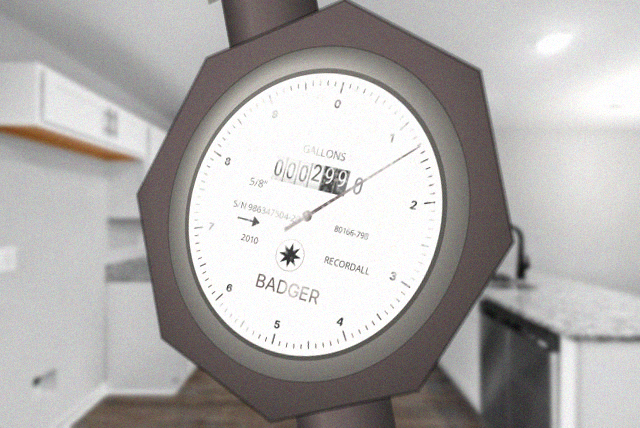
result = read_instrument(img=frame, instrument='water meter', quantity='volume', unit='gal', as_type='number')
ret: 2991.3 gal
